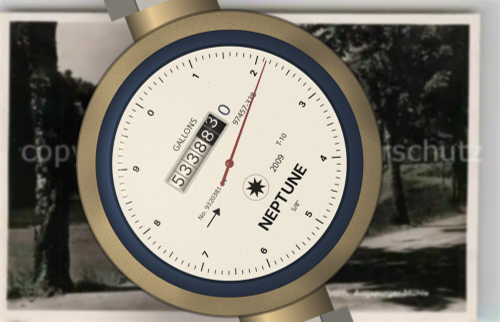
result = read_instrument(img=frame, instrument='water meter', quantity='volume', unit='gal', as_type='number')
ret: 5338832.1 gal
